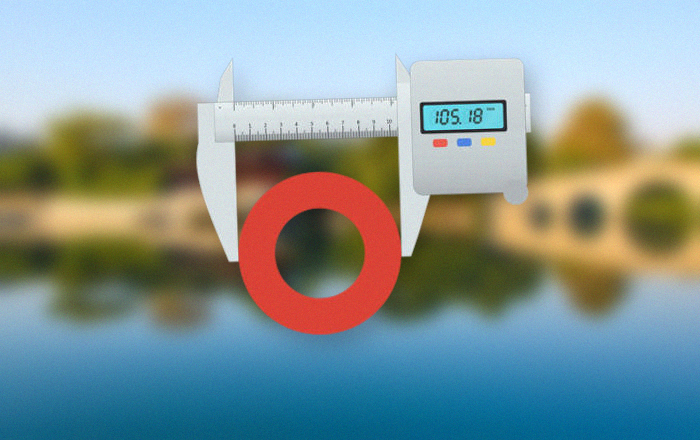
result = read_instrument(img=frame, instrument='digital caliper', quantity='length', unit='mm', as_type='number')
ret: 105.18 mm
